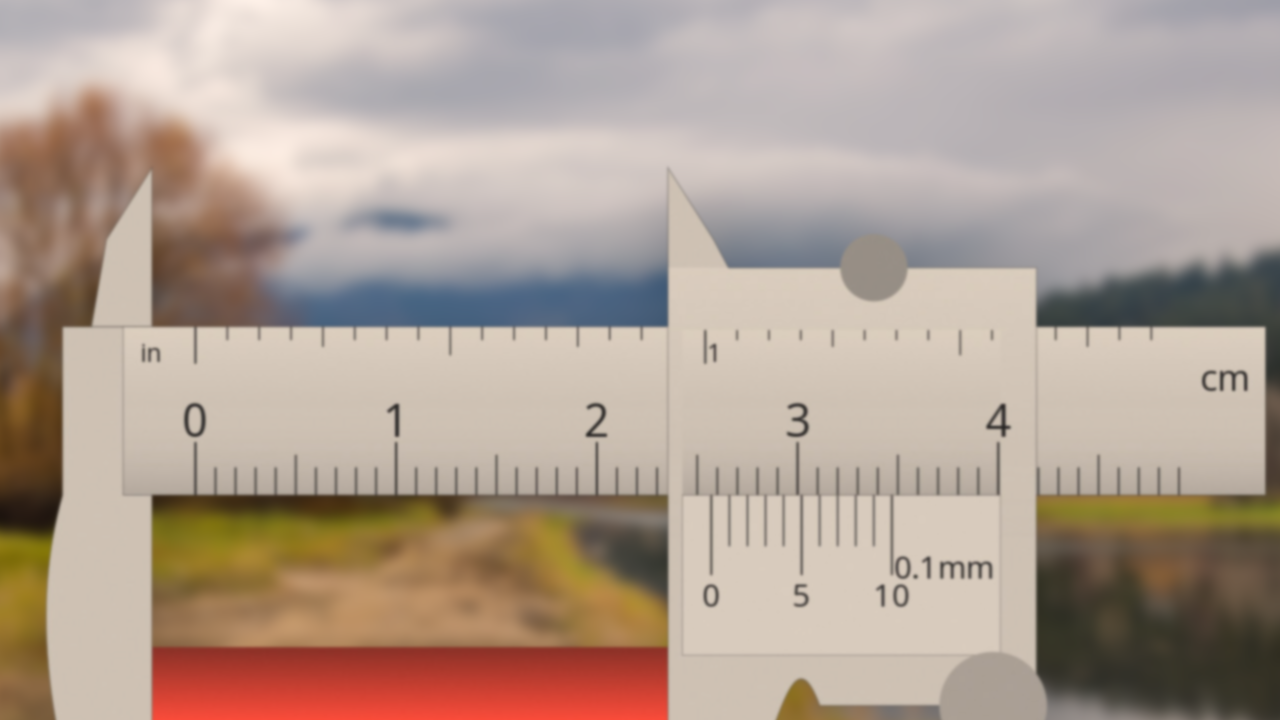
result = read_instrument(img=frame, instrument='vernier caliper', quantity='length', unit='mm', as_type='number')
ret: 25.7 mm
